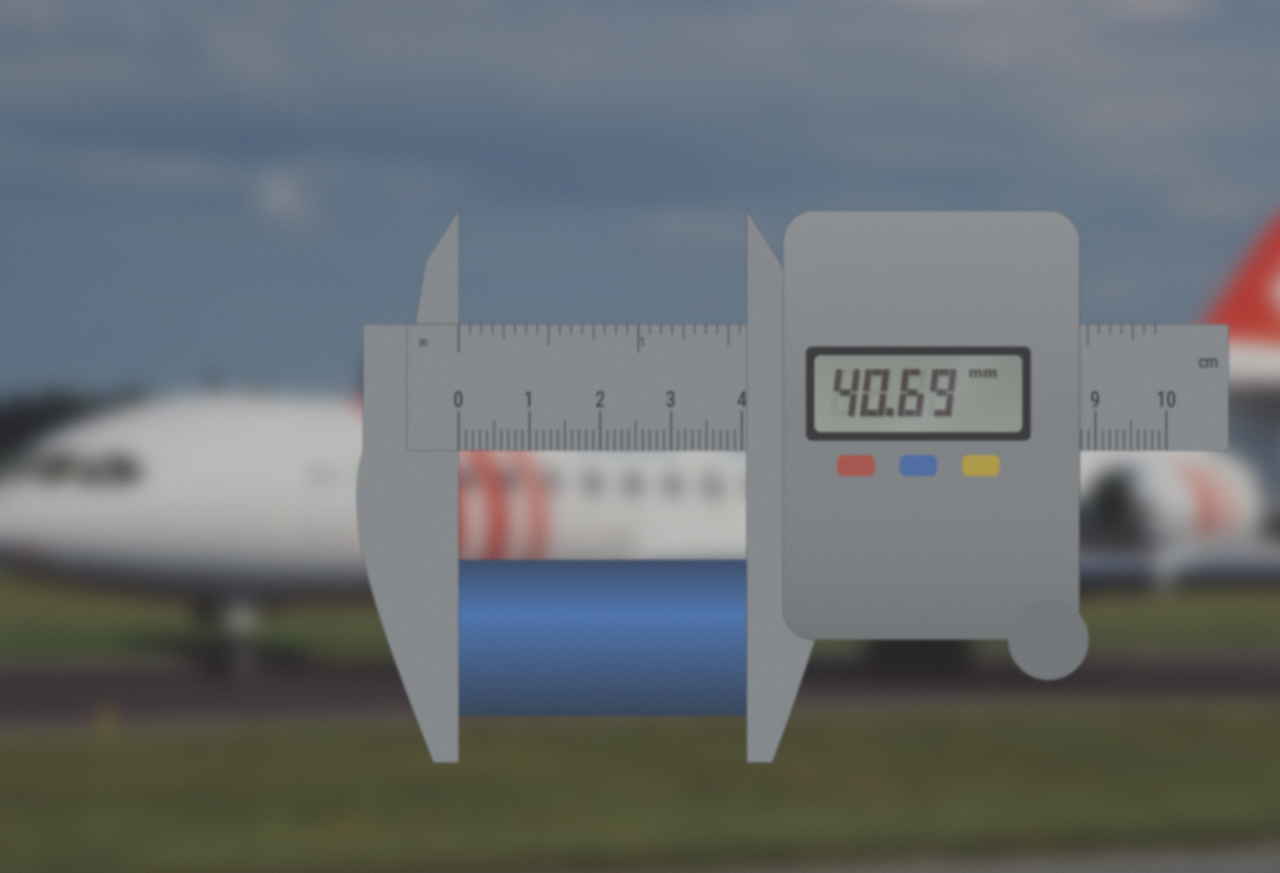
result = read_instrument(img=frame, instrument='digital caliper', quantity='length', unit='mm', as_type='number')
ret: 40.69 mm
